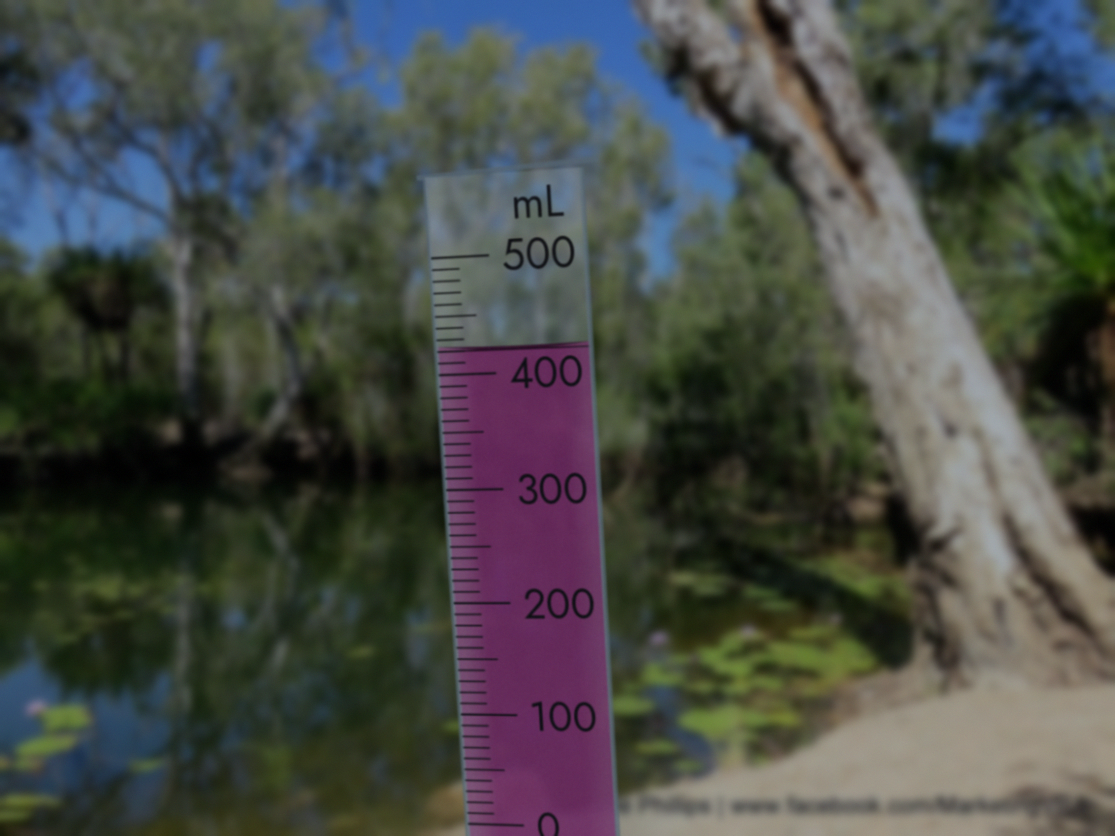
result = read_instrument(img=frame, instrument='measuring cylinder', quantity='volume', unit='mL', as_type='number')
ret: 420 mL
